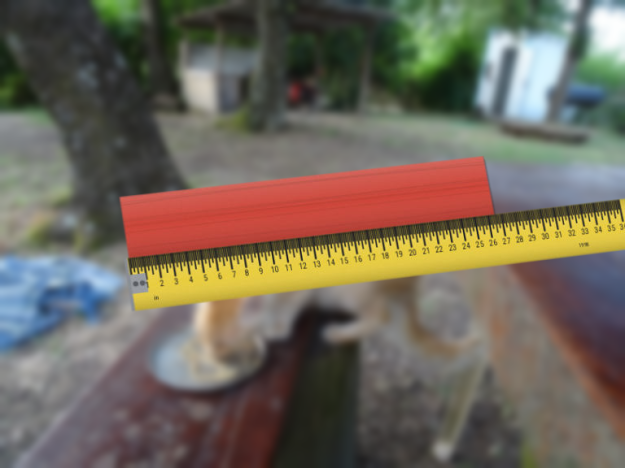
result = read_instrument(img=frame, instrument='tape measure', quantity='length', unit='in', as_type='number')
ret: 26.5 in
